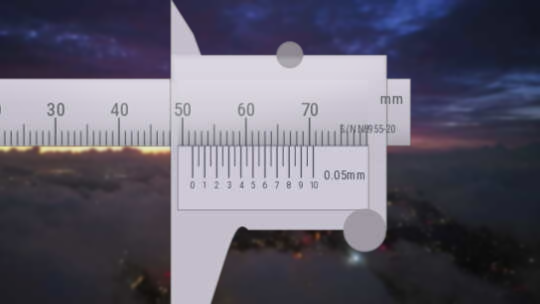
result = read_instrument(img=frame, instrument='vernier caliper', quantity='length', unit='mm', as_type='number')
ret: 51.6 mm
